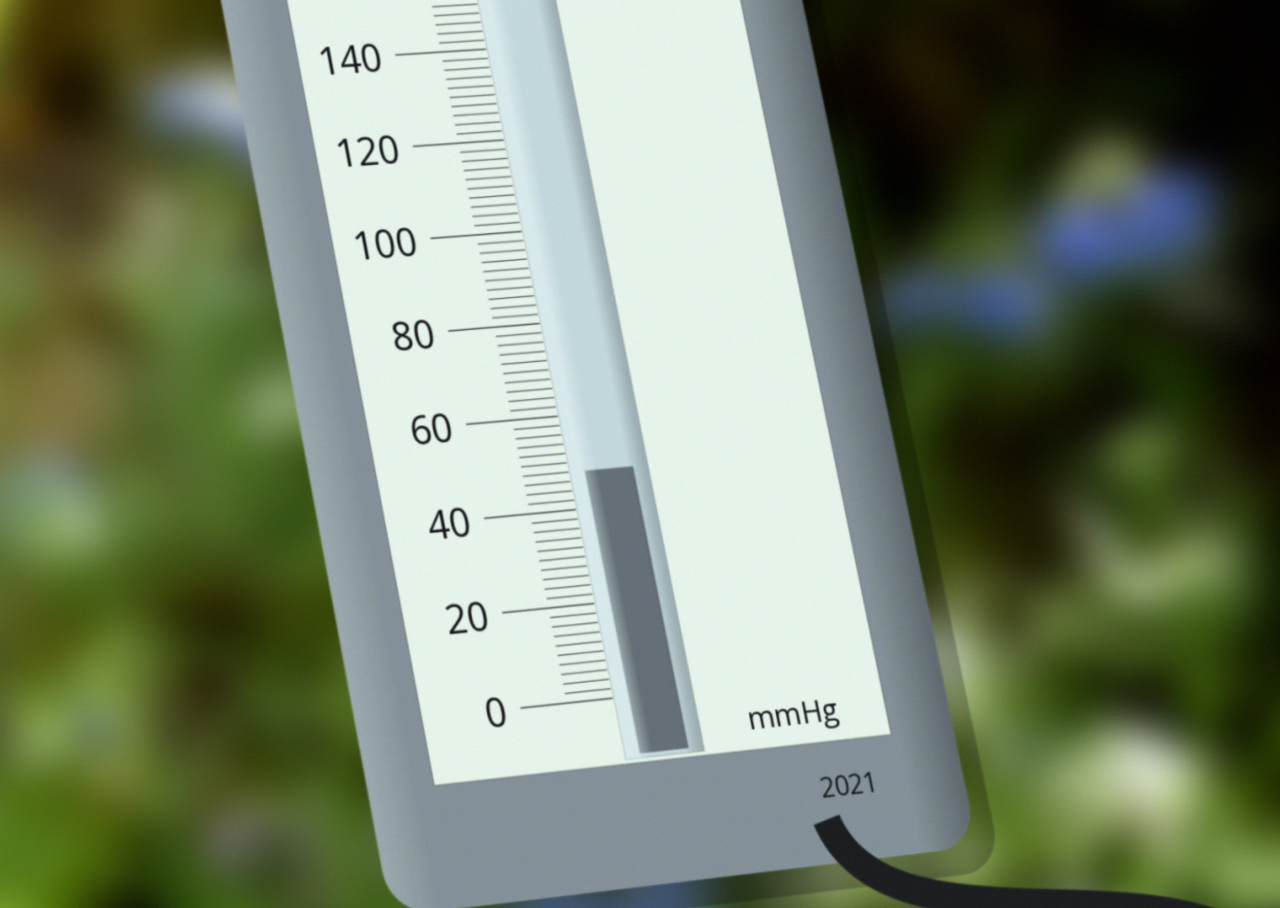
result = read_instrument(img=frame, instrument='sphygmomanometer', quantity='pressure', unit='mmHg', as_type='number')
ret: 48 mmHg
